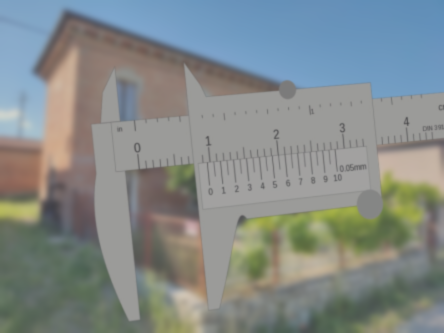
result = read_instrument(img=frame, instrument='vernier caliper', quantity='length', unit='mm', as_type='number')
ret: 9.6 mm
